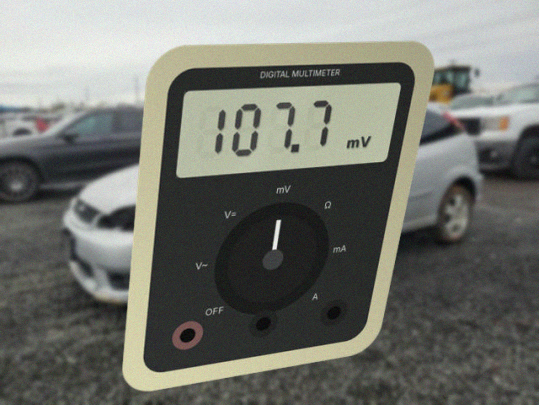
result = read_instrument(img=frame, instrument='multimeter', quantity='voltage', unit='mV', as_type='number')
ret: 107.7 mV
